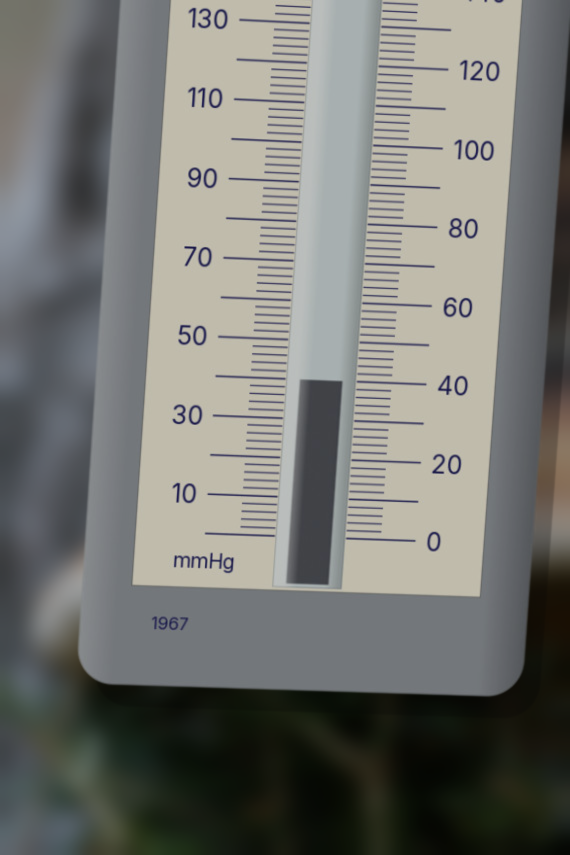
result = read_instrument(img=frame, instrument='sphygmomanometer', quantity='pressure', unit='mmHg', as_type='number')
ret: 40 mmHg
